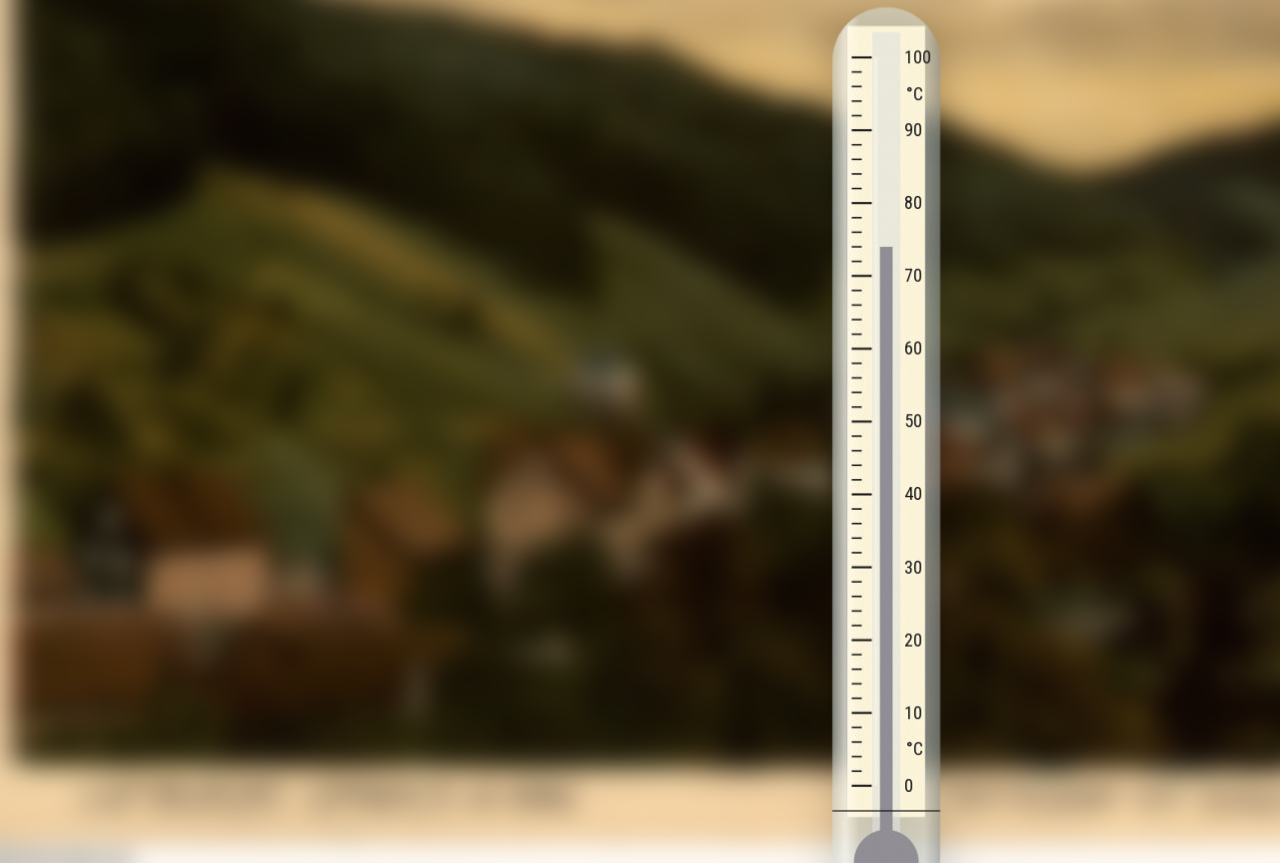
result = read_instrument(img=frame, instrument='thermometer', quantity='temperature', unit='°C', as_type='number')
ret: 74 °C
